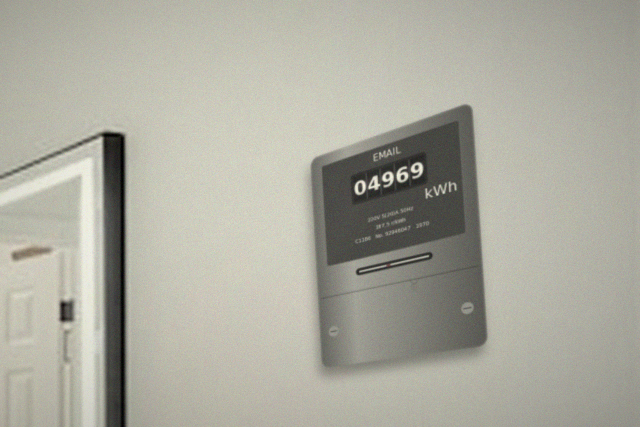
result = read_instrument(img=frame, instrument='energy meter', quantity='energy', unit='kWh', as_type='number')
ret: 4969 kWh
